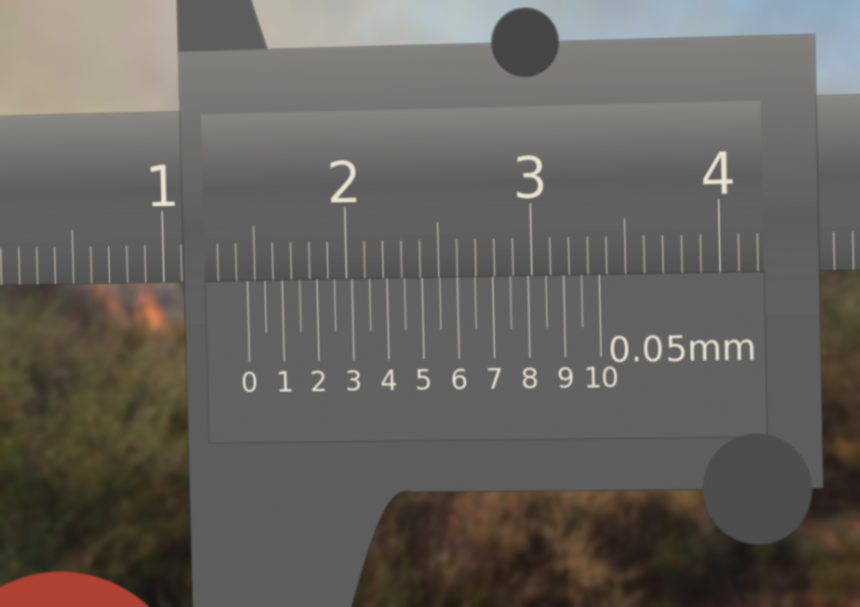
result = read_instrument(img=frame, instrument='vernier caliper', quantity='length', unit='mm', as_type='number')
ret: 14.6 mm
